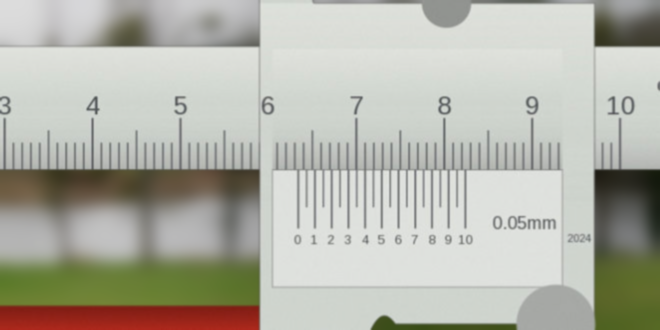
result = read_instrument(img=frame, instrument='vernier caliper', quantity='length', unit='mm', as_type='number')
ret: 63.4 mm
